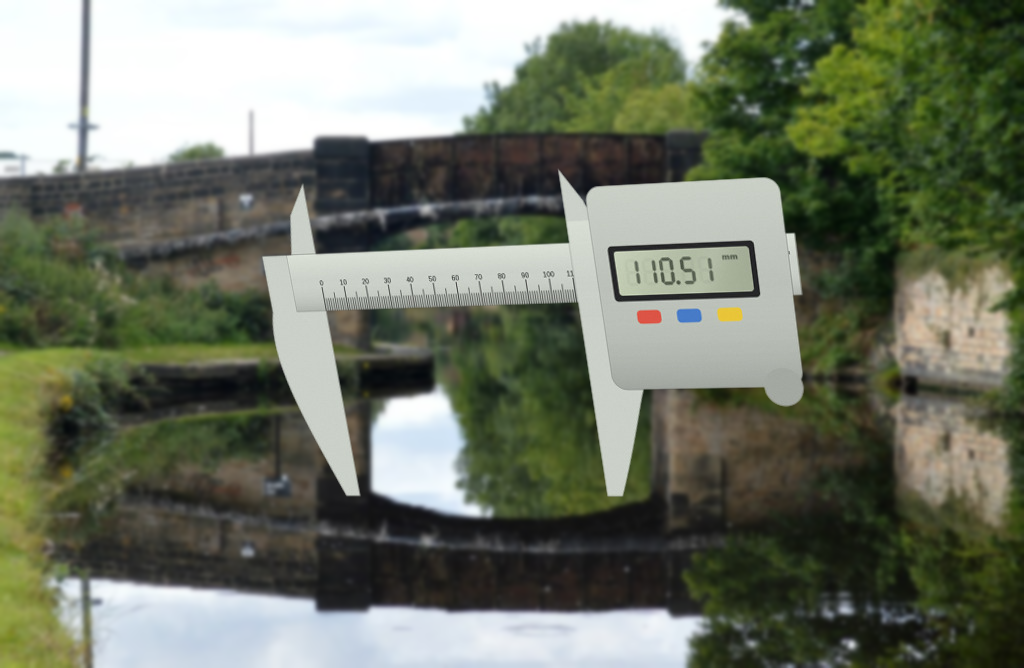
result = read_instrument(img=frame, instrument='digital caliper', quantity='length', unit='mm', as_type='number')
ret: 110.51 mm
